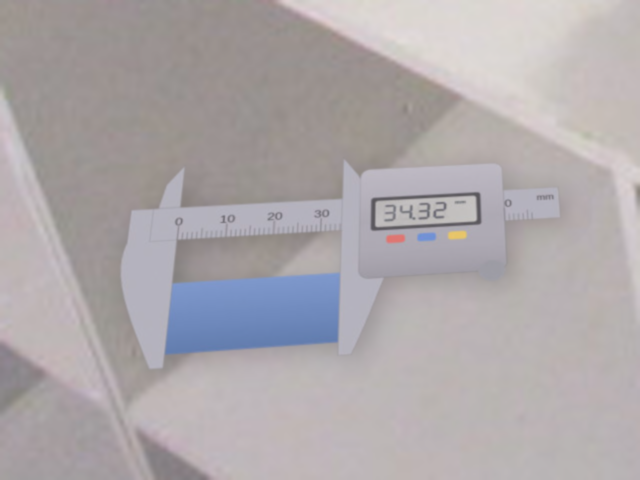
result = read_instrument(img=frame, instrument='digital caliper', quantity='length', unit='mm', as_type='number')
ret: 34.32 mm
